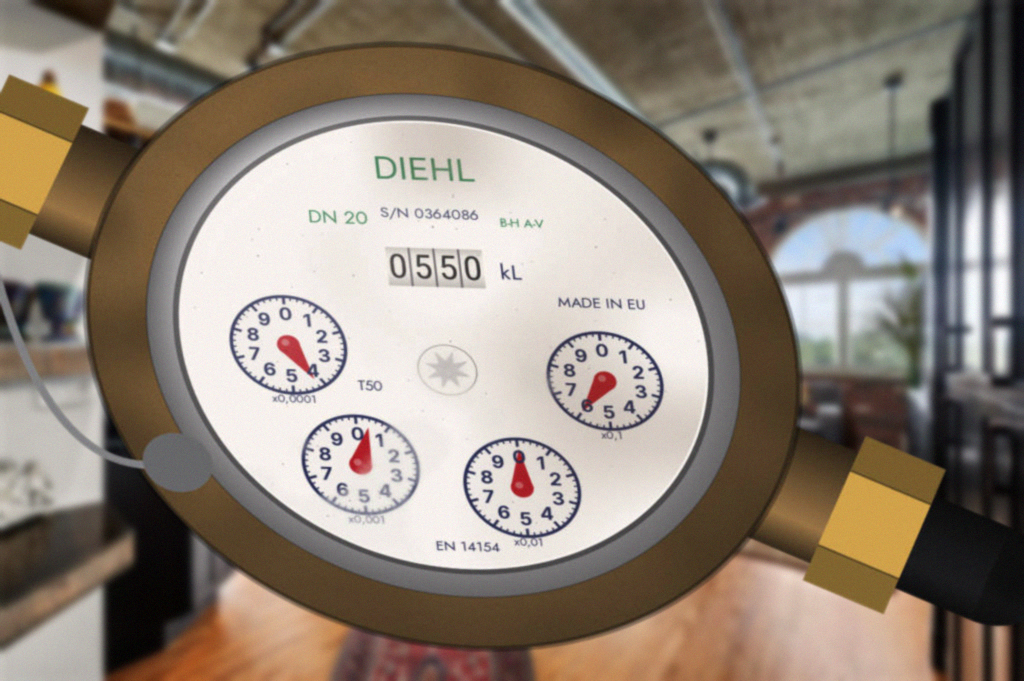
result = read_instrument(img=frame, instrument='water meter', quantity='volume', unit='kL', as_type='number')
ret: 550.6004 kL
